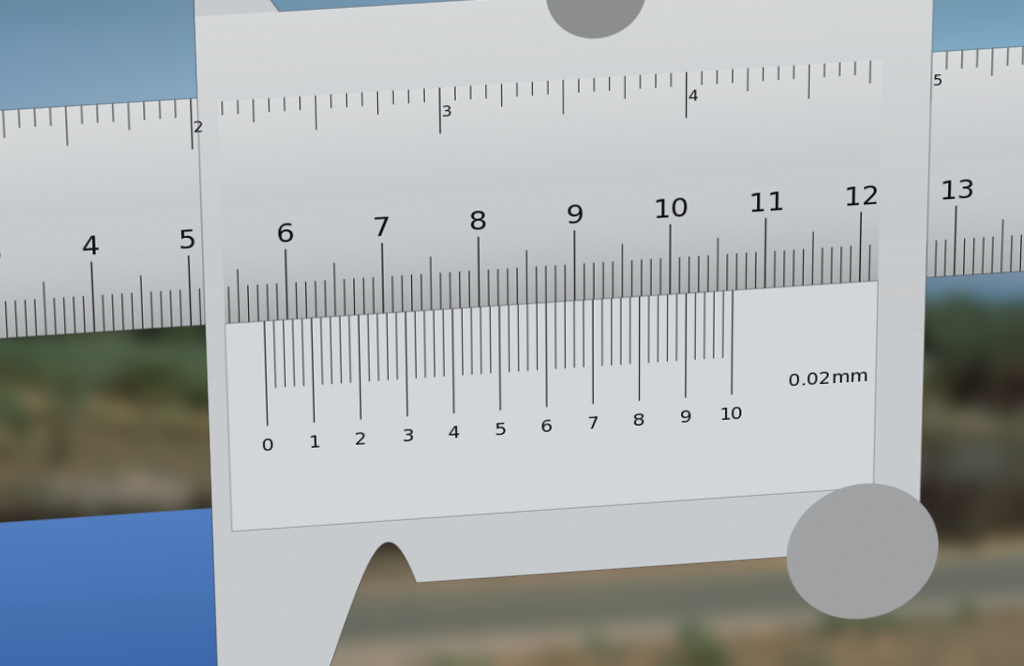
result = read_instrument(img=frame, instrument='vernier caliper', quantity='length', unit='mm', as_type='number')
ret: 57.6 mm
